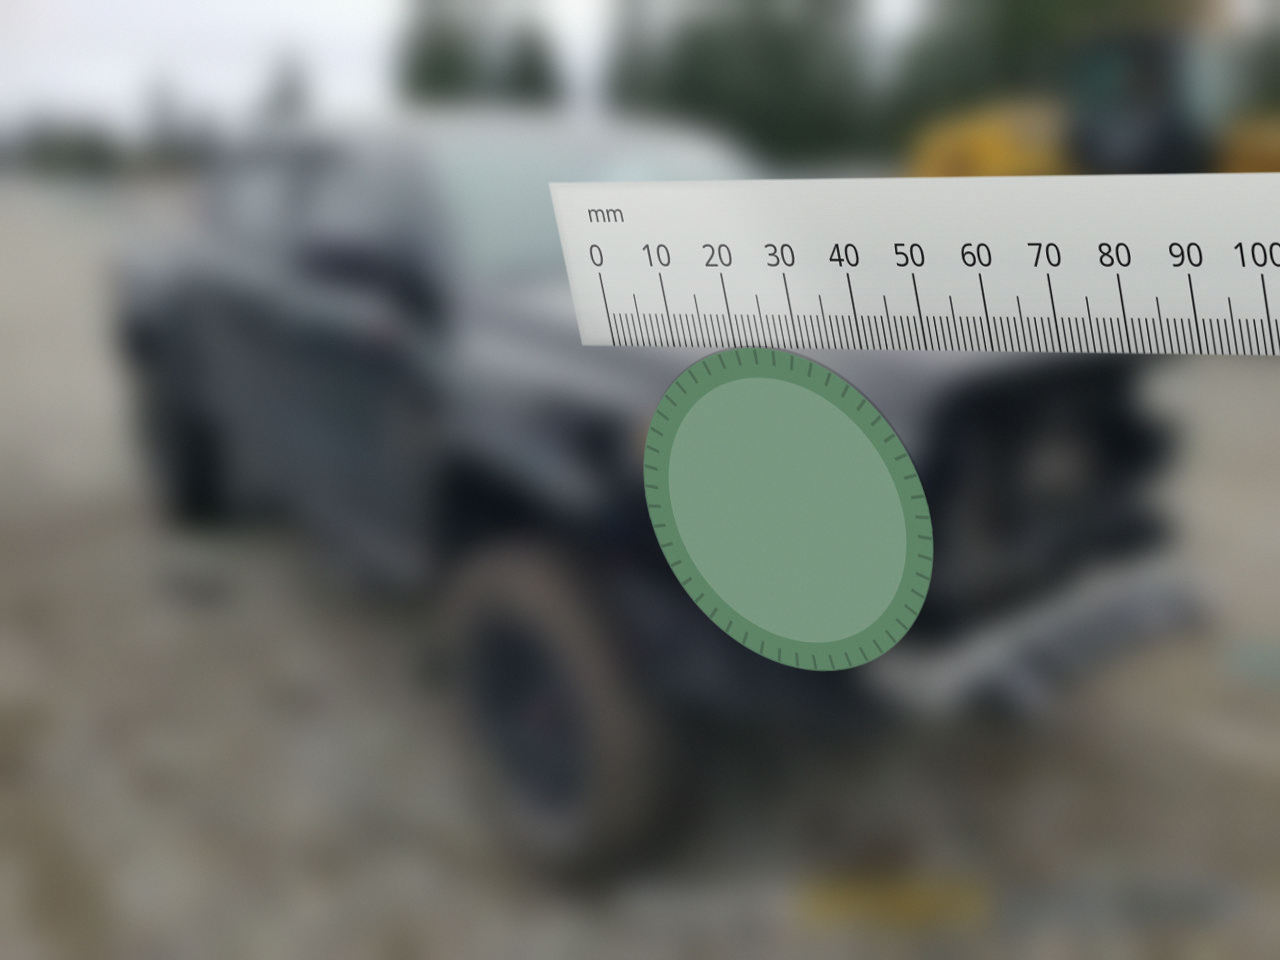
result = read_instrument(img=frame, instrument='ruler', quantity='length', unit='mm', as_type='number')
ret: 46 mm
